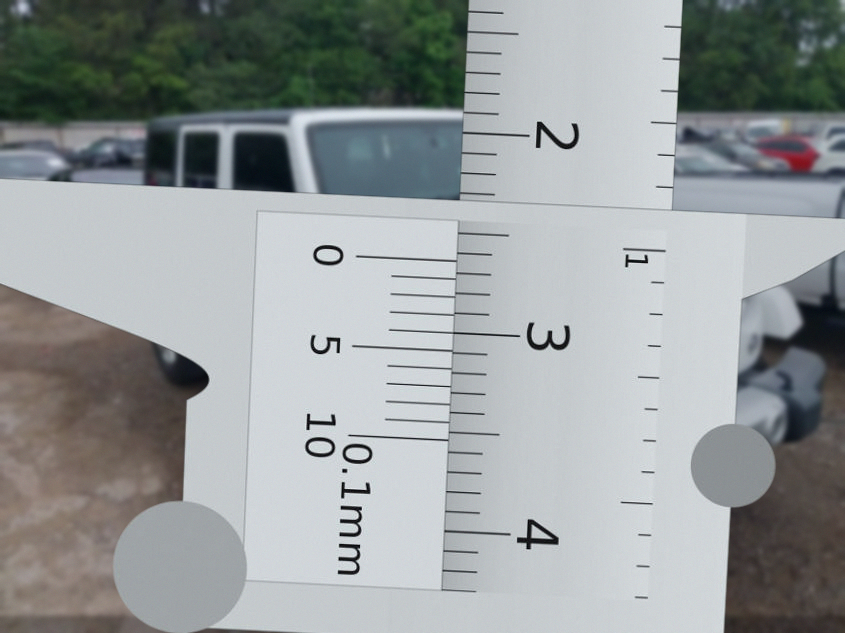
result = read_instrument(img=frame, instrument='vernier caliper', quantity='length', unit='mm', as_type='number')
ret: 26.4 mm
